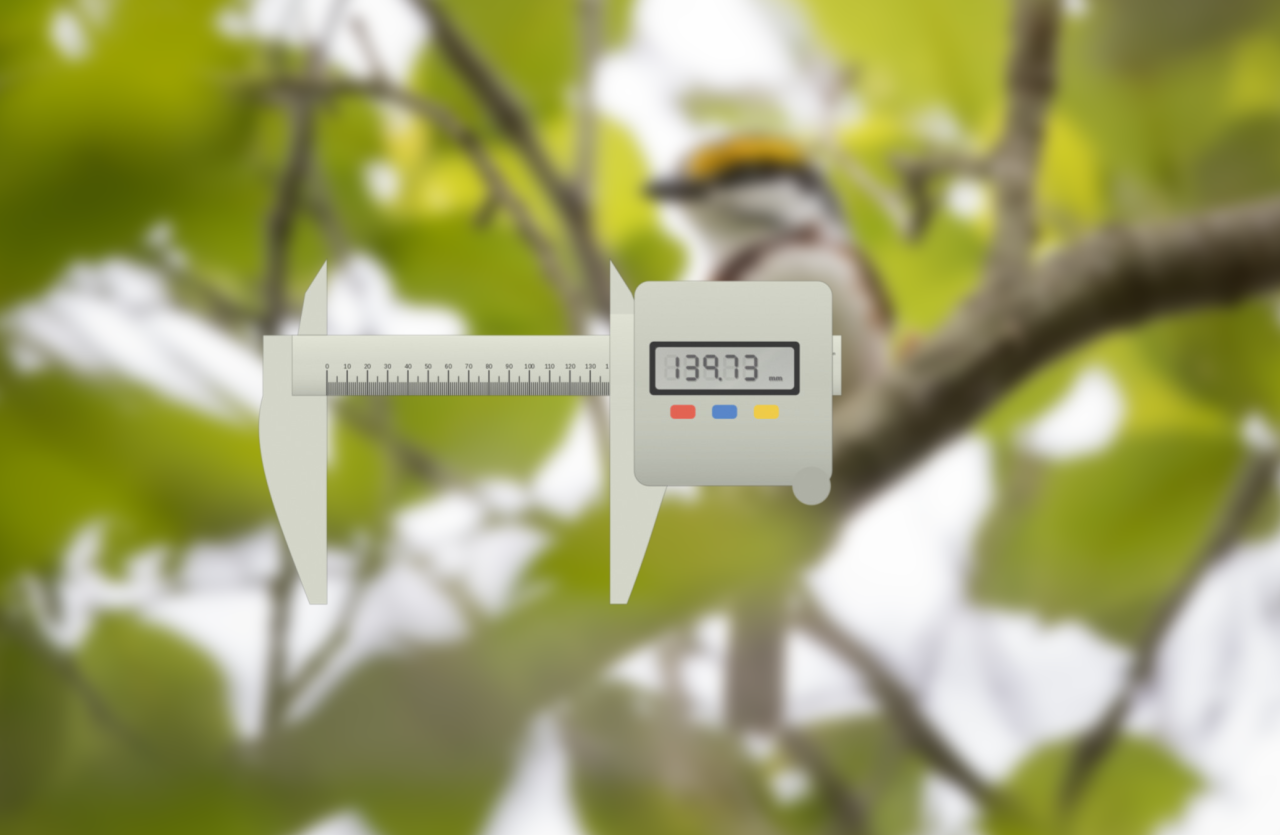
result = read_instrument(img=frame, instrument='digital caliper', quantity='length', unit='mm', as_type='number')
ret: 139.73 mm
